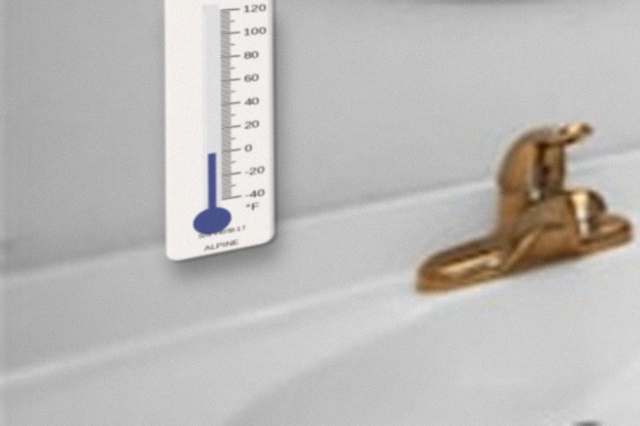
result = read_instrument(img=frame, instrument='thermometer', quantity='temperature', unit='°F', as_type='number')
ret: 0 °F
